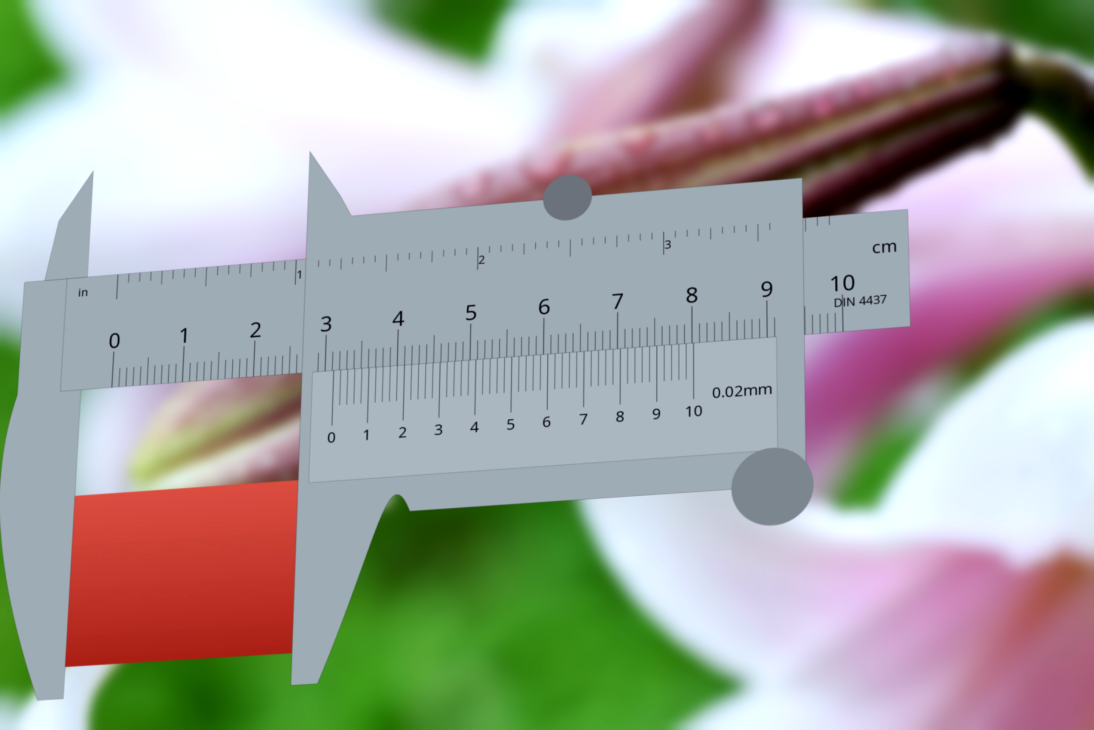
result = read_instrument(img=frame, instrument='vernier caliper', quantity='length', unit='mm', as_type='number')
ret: 31.2 mm
